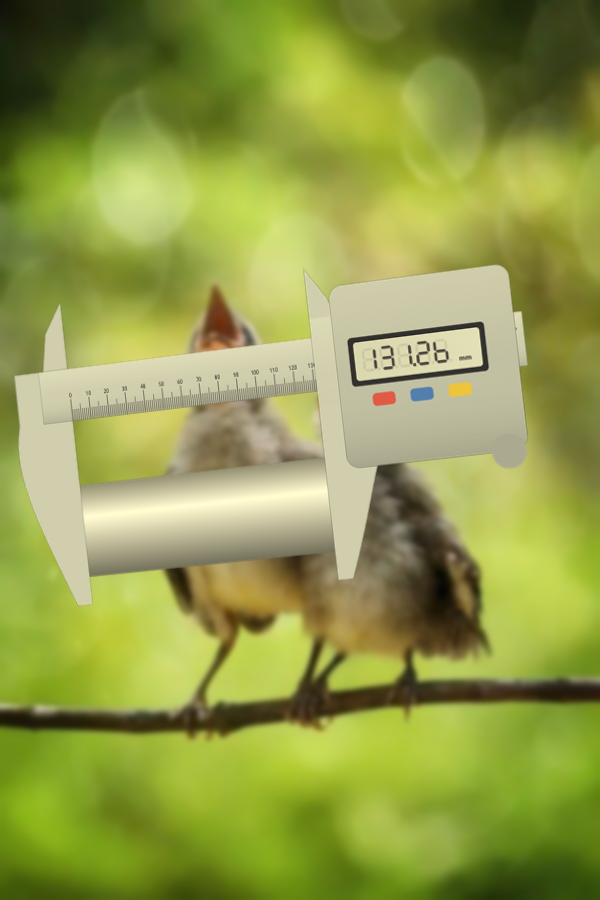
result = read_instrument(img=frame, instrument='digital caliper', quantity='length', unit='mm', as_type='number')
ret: 131.26 mm
